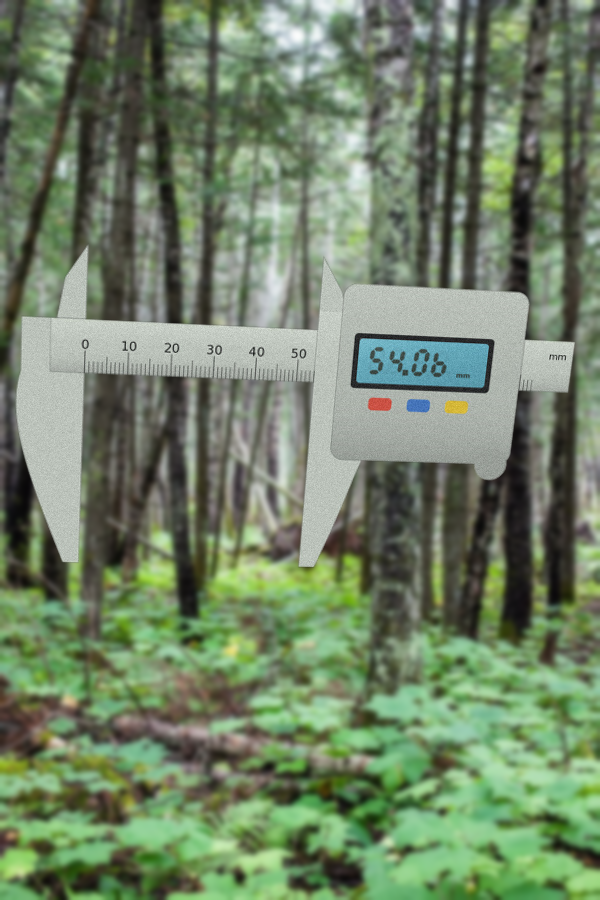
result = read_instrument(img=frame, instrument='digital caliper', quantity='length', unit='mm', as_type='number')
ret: 54.06 mm
